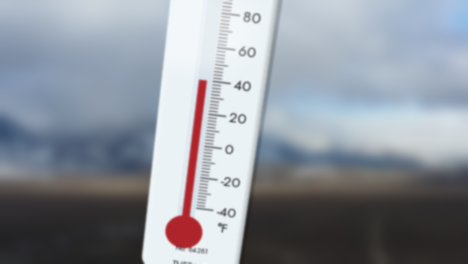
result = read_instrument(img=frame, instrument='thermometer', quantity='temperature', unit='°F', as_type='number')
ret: 40 °F
